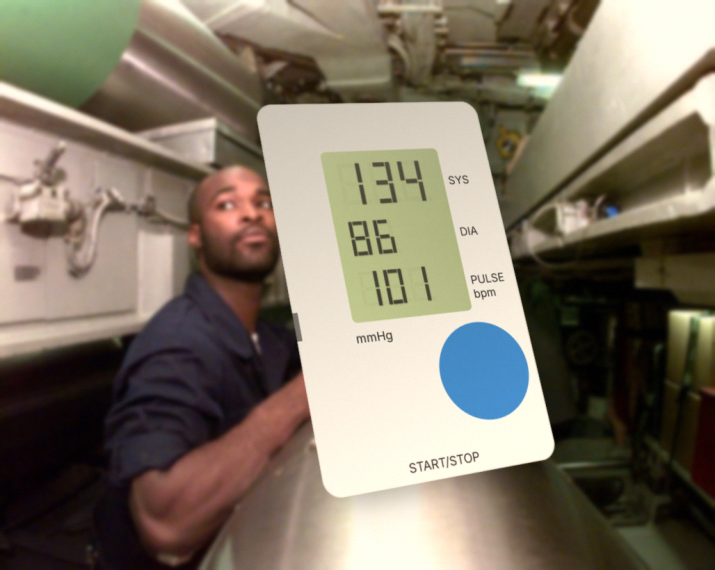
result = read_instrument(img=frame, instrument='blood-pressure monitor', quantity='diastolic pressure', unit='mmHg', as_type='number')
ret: 86 mmHg
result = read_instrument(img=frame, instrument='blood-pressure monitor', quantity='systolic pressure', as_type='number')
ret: 134 mmHg
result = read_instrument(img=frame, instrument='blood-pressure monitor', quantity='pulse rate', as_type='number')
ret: 101 bpm
